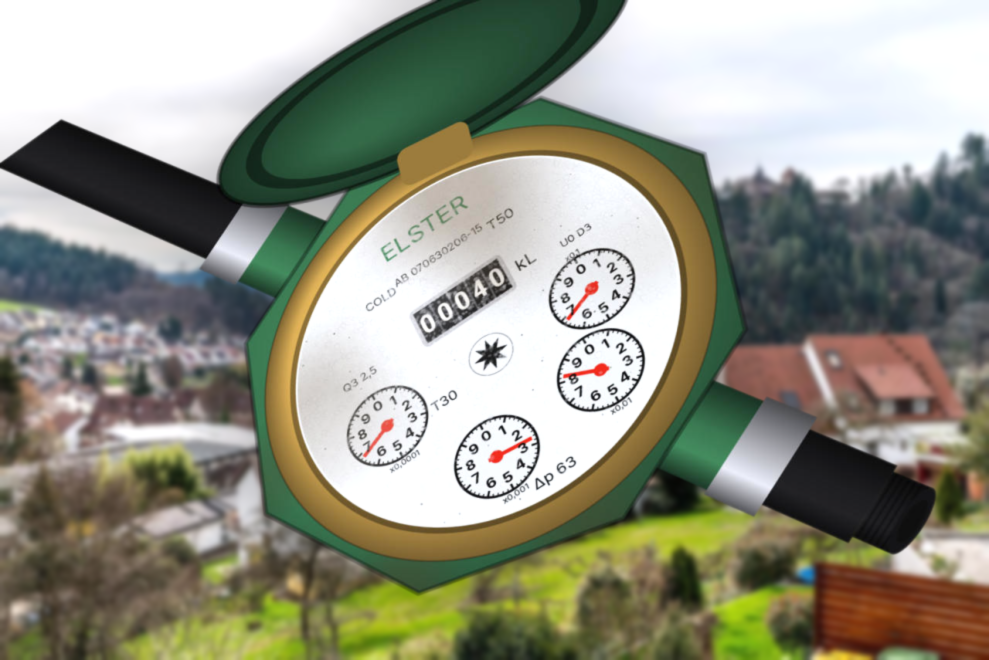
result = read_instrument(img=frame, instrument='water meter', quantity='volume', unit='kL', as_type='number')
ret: 40.6826 kL
